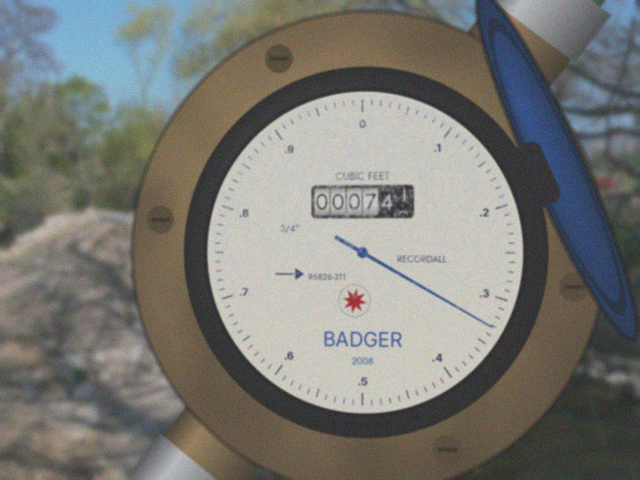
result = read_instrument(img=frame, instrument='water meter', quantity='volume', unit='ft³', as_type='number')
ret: 741.33 ft³
